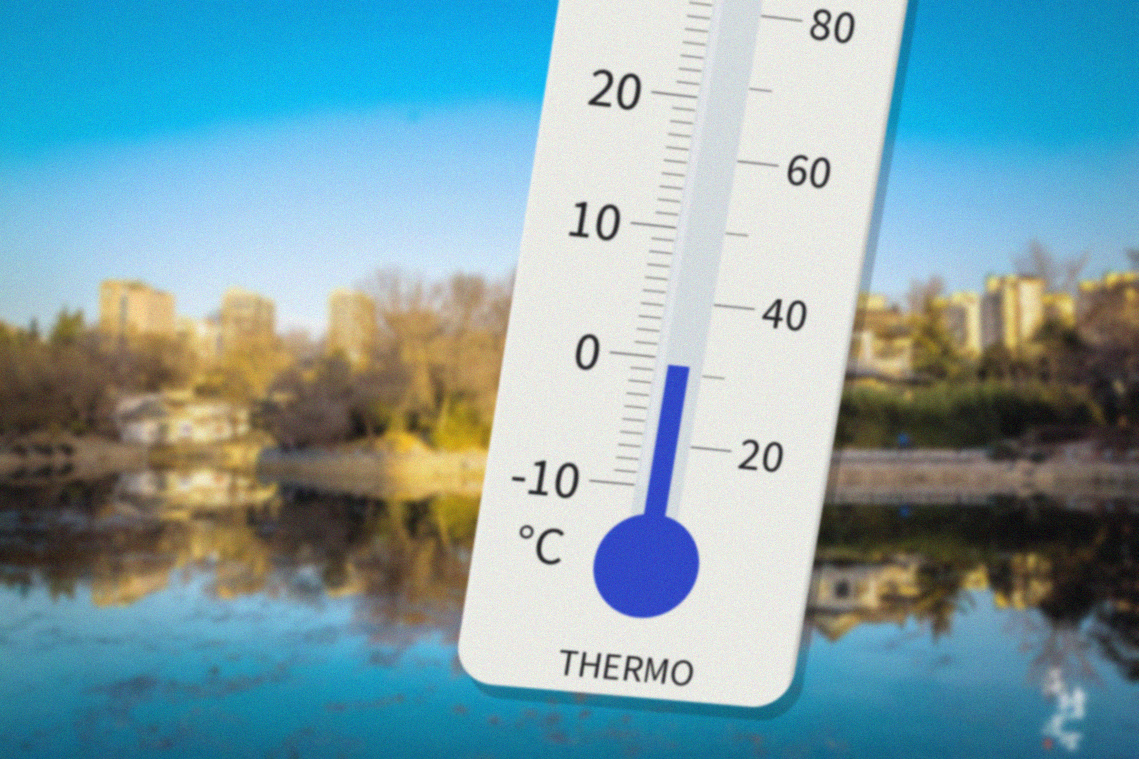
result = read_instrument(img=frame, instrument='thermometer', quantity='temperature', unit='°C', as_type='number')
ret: -0.5 °C
